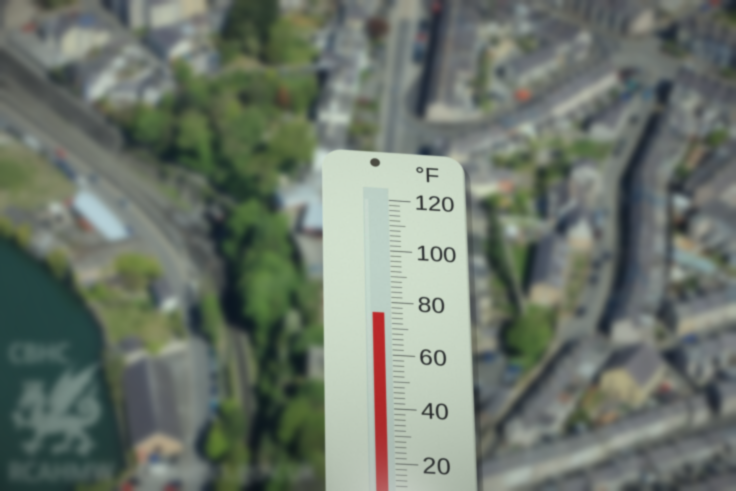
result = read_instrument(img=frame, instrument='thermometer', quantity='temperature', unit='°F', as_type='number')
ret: 76 °F
